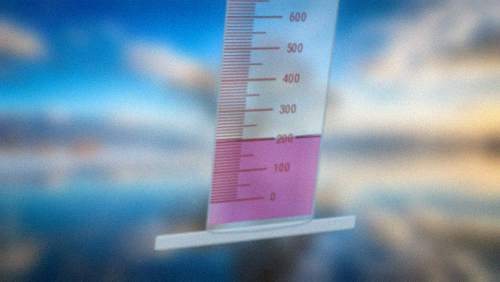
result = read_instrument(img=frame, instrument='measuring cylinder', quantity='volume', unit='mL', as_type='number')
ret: 200 mL
